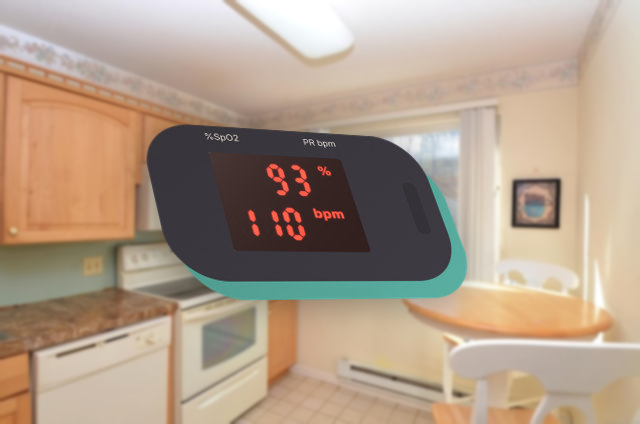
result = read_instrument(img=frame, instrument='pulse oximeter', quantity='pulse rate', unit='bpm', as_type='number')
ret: 110 bpm
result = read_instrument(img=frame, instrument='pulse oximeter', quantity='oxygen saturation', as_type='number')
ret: 93 %
